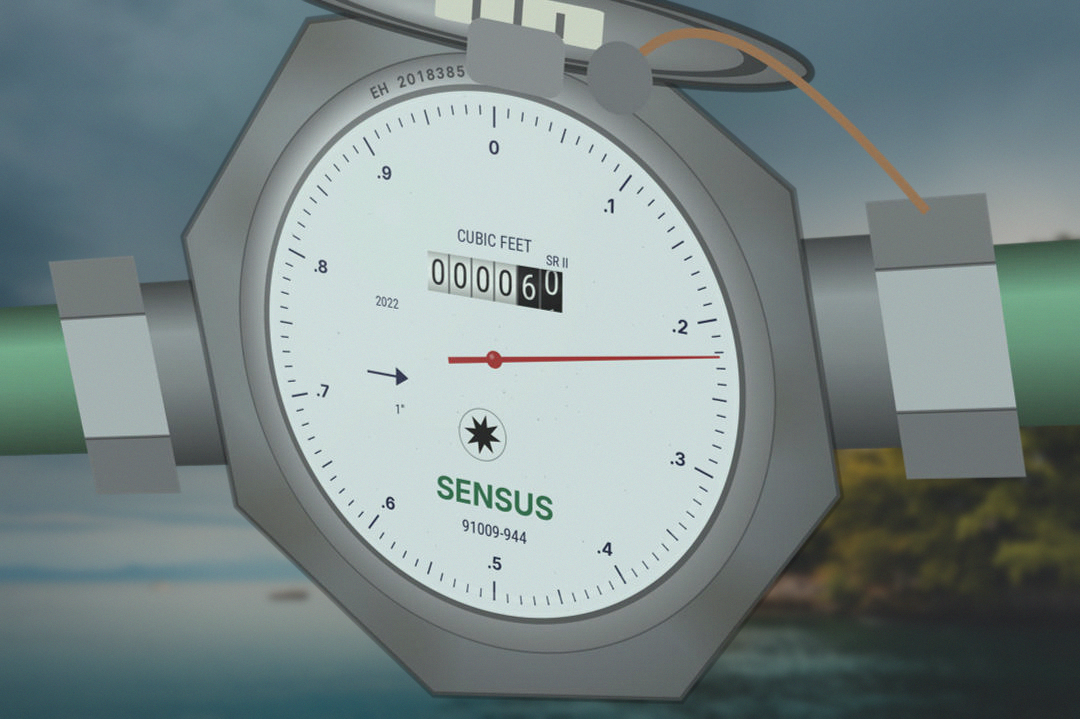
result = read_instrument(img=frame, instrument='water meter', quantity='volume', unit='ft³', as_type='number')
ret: 60.22 ft³
